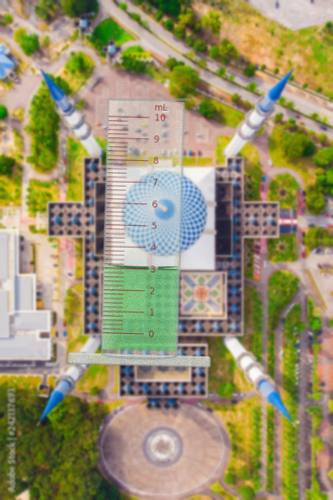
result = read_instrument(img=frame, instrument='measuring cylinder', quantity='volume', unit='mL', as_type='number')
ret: 3 mL
